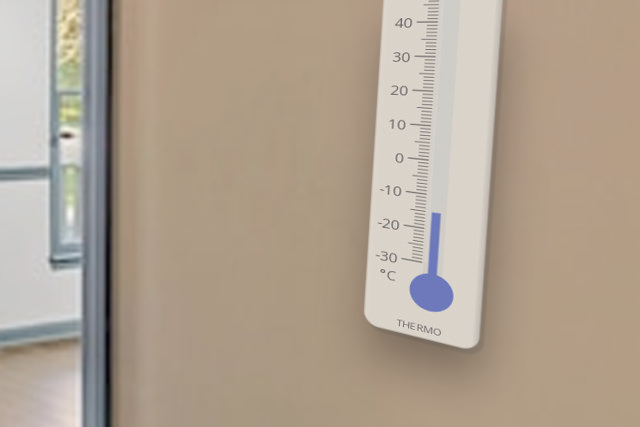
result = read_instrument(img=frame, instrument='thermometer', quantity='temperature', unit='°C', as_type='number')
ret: -15 °C
